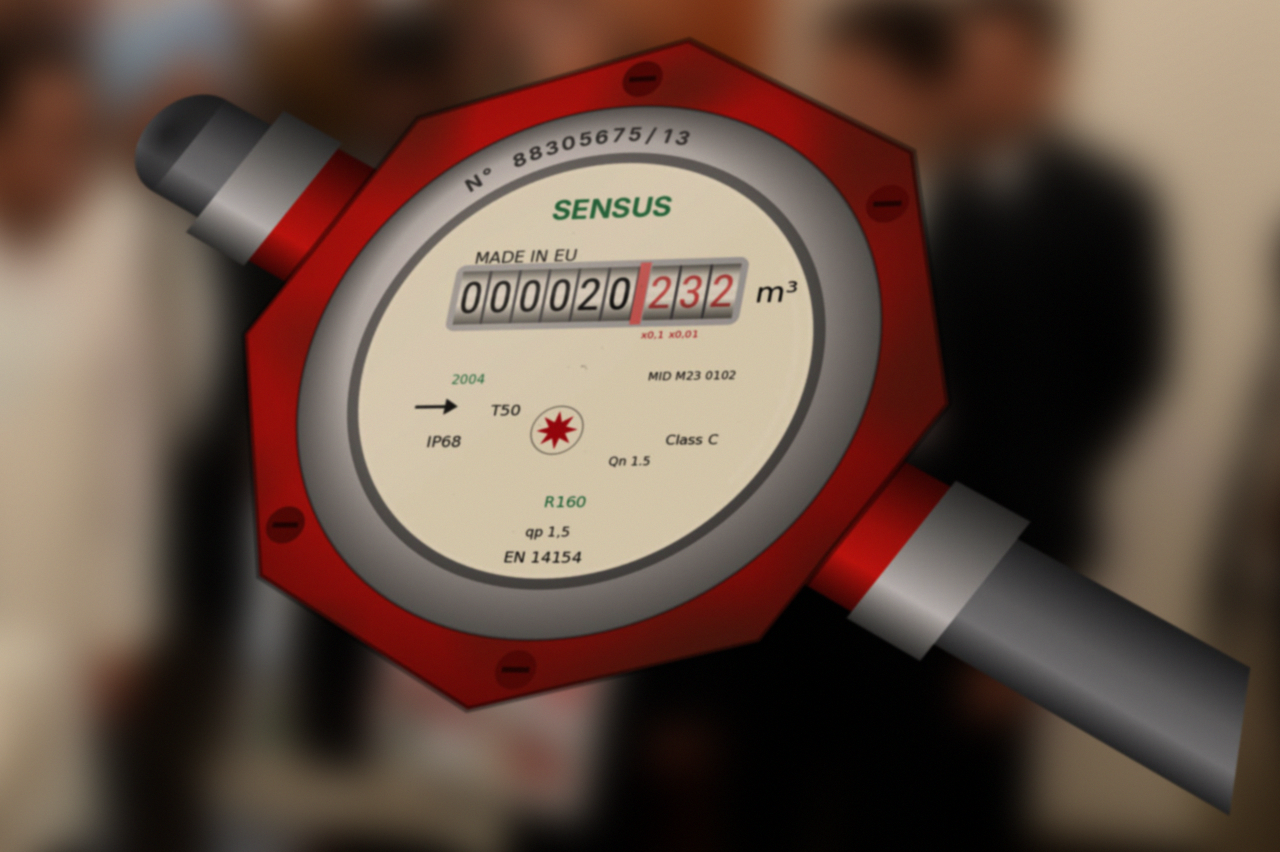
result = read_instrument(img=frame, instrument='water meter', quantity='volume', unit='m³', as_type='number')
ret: 20.232 m³
